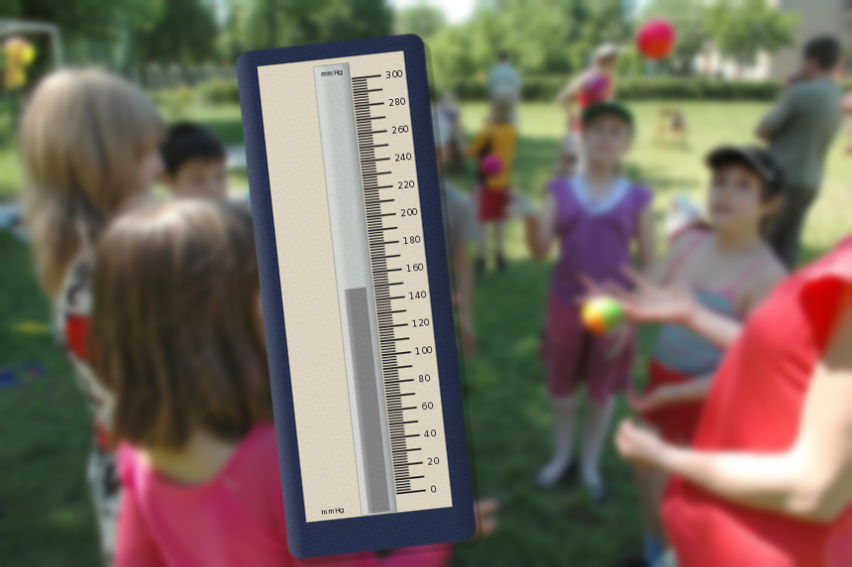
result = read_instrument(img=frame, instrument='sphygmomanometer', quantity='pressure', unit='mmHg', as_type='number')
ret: 150 mmHg
